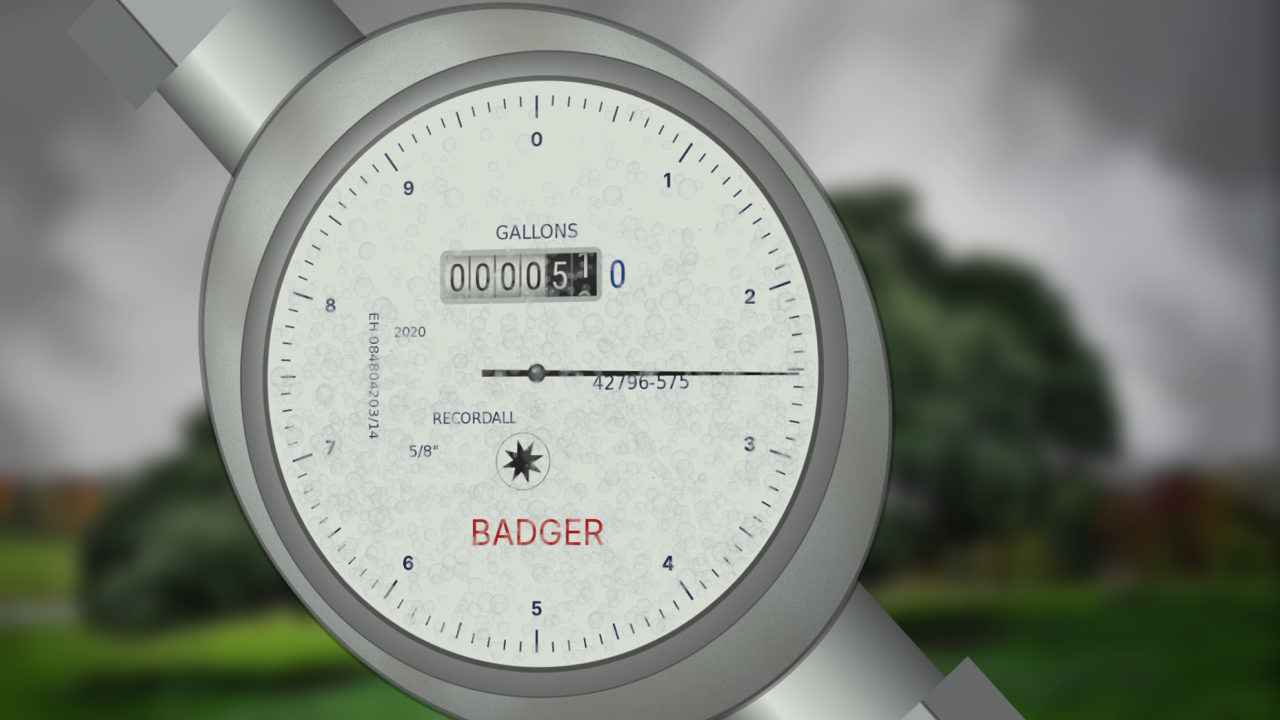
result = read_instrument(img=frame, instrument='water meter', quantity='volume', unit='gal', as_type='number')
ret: 512.5 gal
